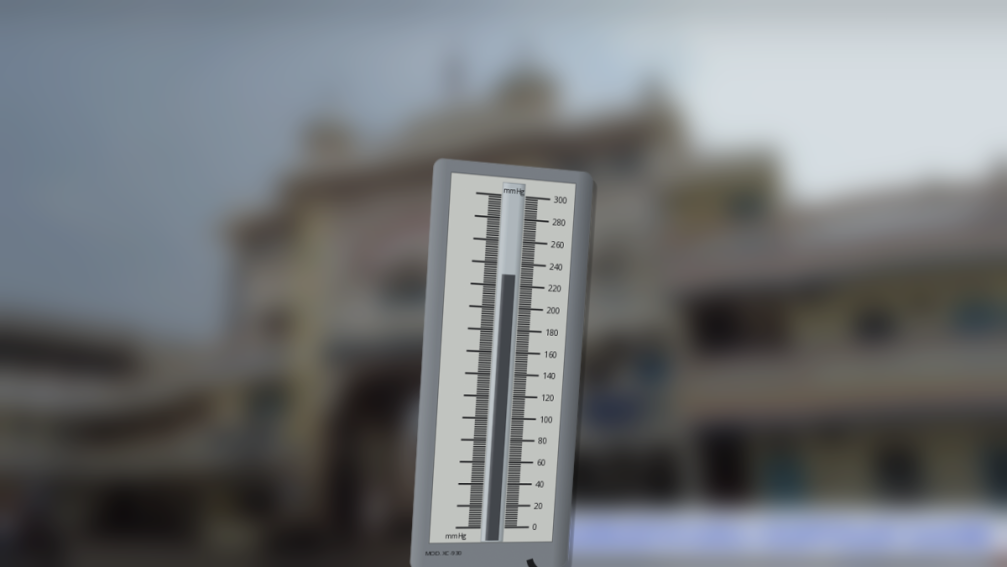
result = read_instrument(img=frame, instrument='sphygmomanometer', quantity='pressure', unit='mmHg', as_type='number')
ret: 230 mmHg
